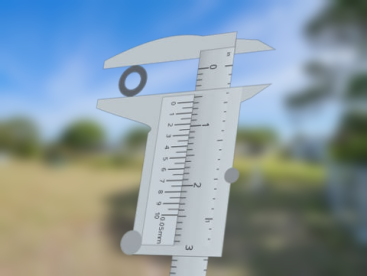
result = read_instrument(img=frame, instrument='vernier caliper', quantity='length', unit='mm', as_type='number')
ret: 5.8 mm
